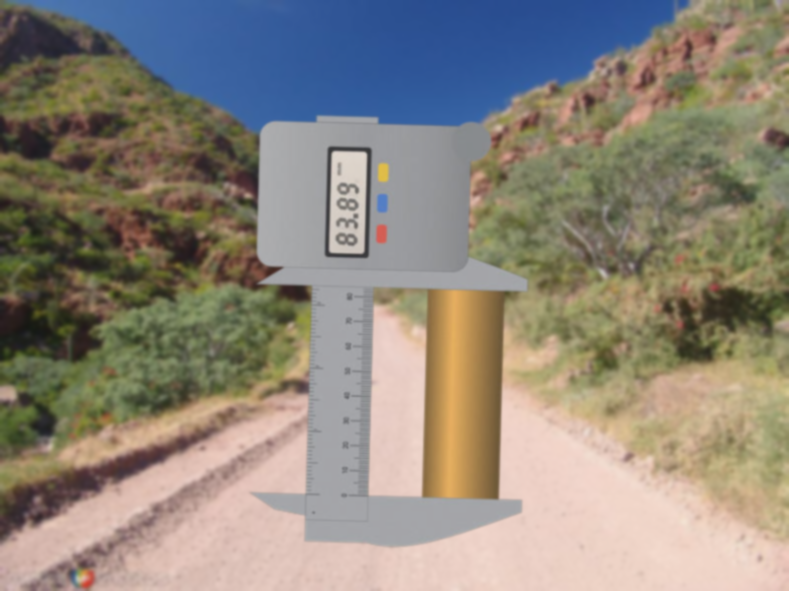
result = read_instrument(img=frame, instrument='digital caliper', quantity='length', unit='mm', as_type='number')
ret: 83.89 mm
